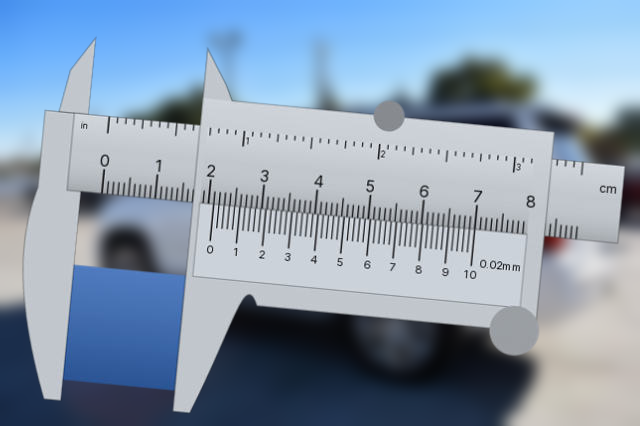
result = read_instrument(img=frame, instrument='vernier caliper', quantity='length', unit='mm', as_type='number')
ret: 21.0 mm
